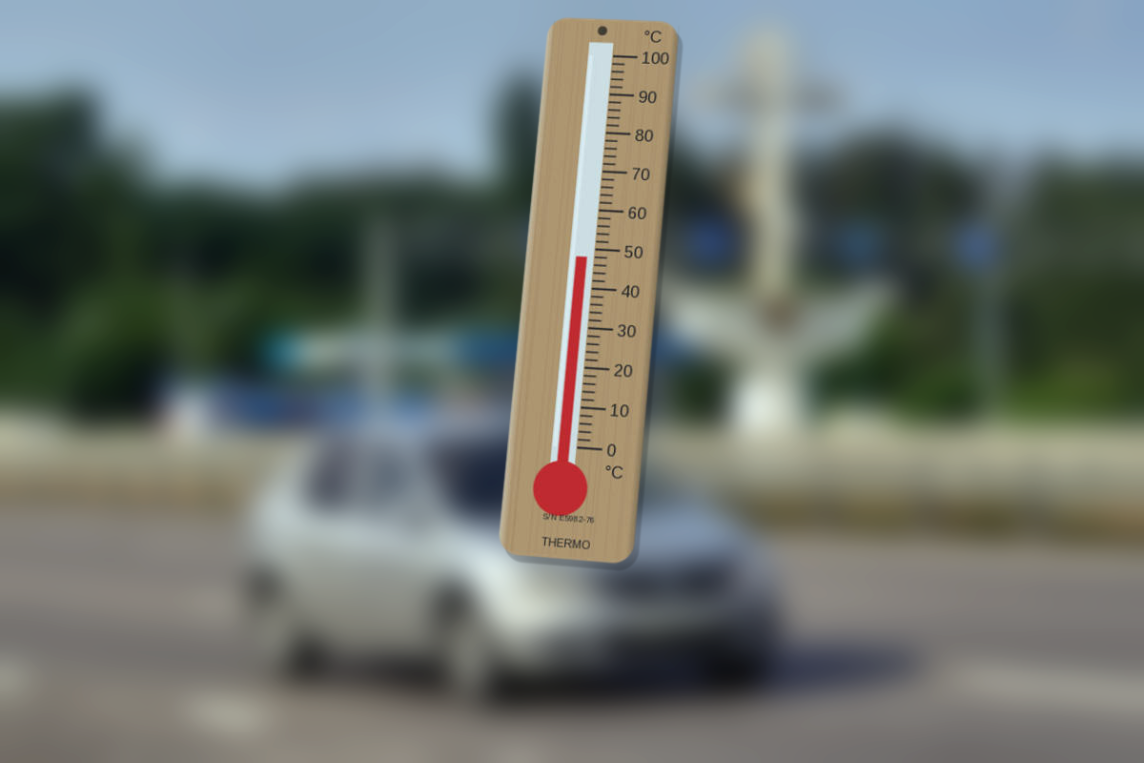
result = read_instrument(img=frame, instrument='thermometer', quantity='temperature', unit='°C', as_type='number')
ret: 48 °C
